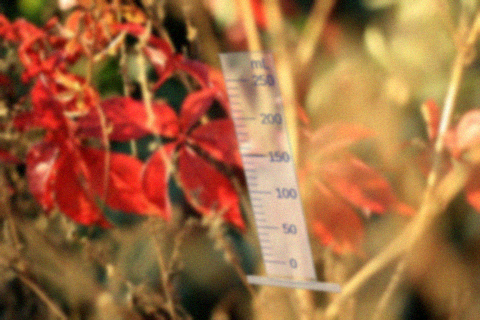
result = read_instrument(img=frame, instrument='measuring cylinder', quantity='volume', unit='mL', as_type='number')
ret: 150 mL
